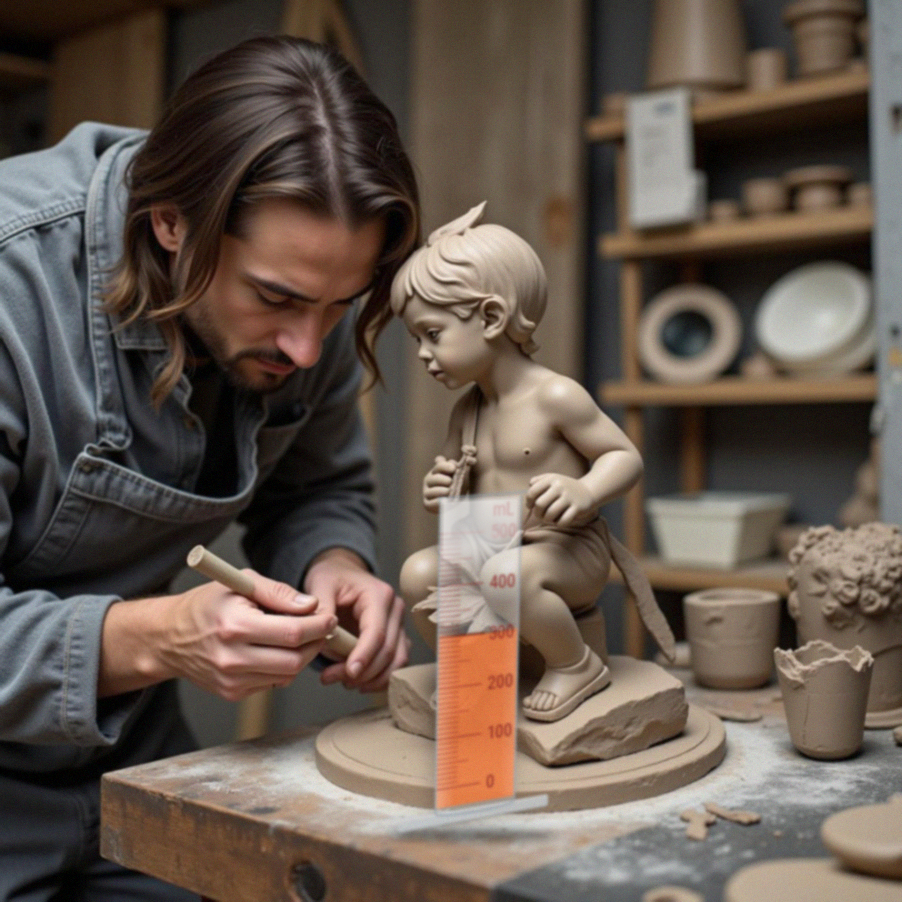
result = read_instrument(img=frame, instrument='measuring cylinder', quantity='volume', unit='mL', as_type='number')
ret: 300 mL
